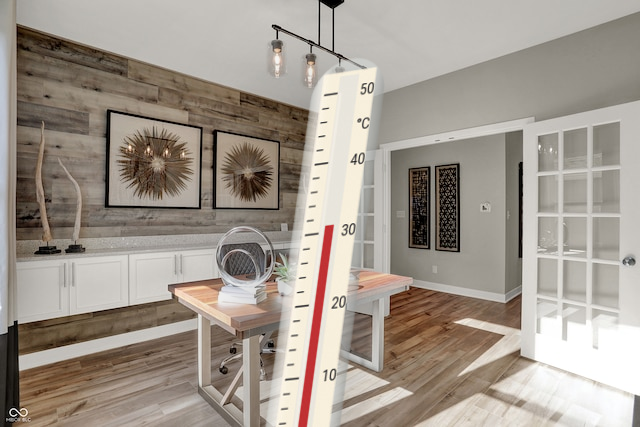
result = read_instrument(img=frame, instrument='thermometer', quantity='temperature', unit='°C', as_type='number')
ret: 31 °C
